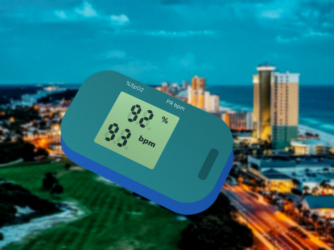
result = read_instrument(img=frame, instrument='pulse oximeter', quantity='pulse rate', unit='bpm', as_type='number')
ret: 93 bpm
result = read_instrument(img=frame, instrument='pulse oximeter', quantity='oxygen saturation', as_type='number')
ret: 92 %
